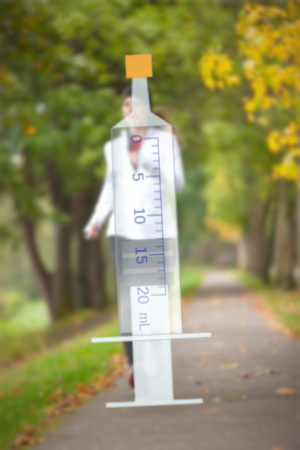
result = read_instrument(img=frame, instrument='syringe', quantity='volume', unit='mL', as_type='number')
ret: 13 mL
